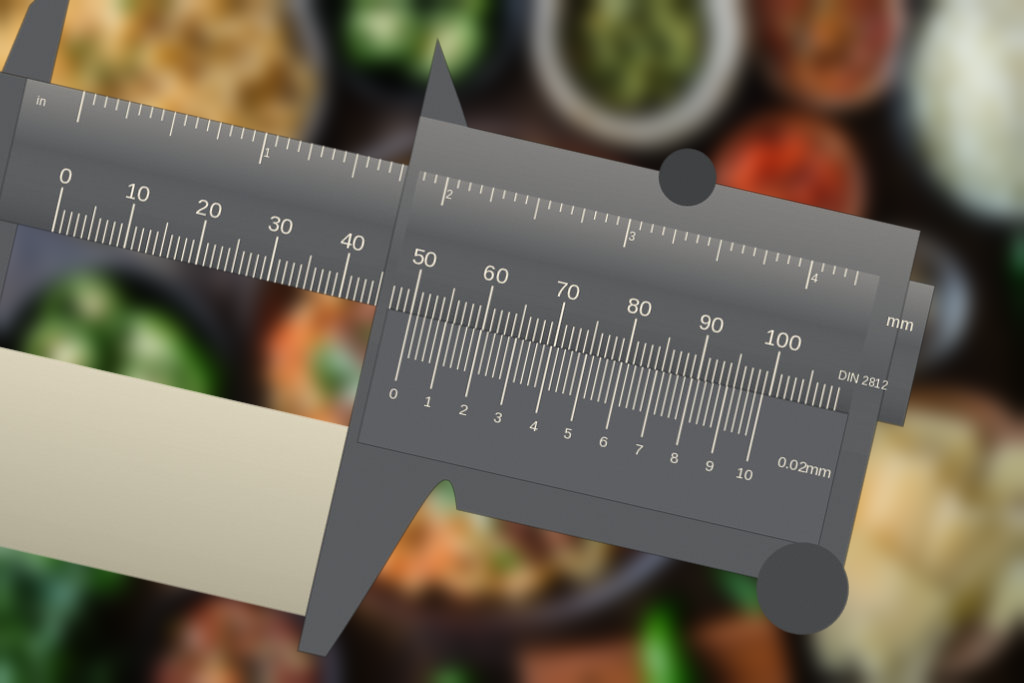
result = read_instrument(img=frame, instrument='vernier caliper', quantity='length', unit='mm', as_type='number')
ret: 50.0 mm
